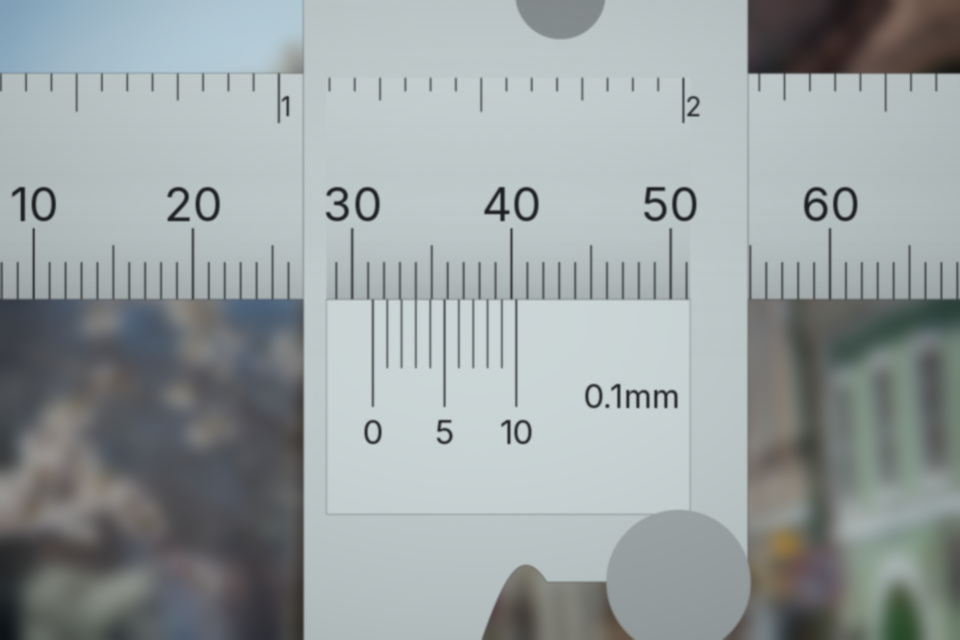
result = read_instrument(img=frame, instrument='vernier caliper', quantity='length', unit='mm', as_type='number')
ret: 31.3 mm
